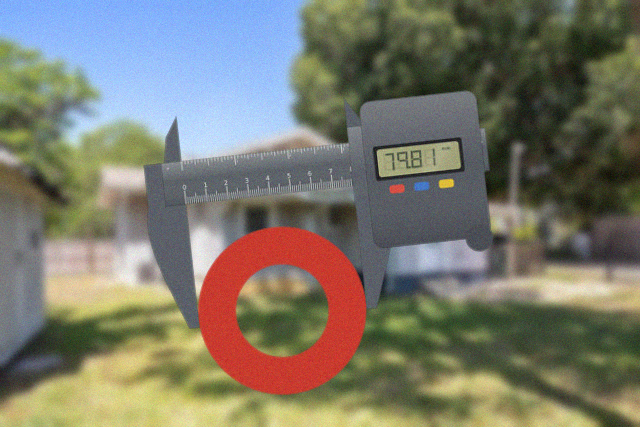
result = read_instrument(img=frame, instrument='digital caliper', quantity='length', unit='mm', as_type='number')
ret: 79.81 mm
